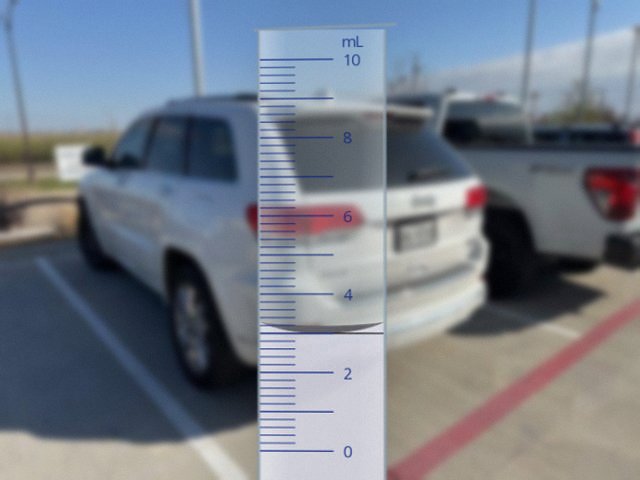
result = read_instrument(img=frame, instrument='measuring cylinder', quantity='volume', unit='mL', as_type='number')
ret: 3 mL
